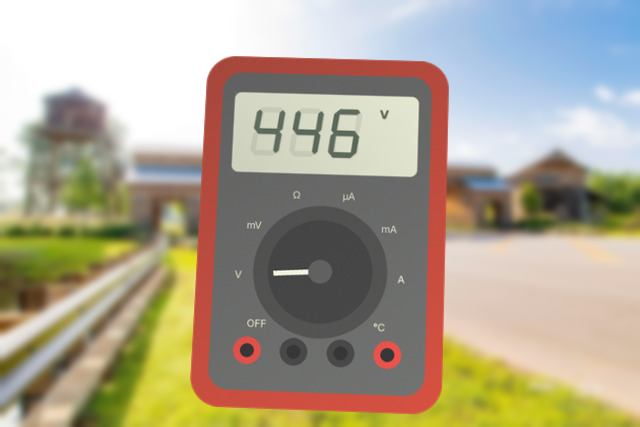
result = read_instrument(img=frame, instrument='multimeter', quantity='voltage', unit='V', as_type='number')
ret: 446 V
